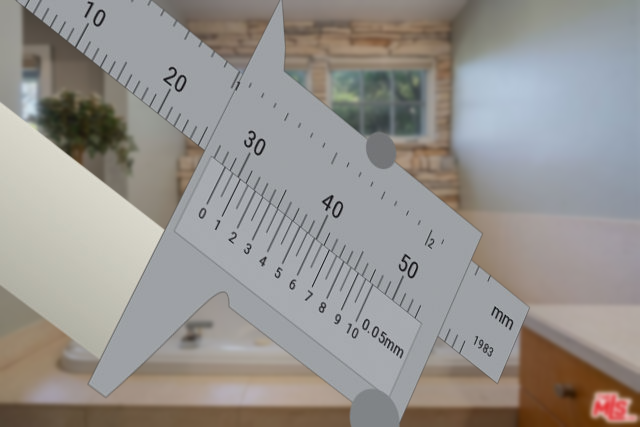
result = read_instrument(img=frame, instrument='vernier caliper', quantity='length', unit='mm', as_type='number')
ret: 28.4 mm
